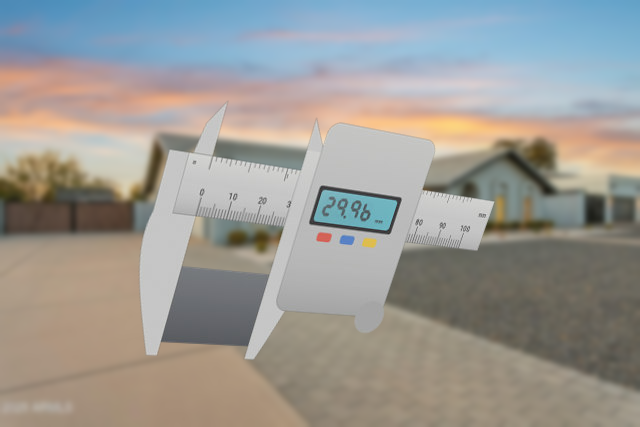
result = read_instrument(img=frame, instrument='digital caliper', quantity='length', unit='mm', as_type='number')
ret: 29.96 mm
